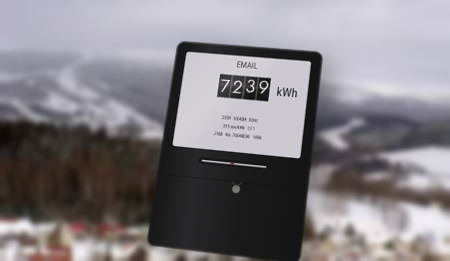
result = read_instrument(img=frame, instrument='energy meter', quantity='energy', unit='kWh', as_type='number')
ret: 7239 kWh
